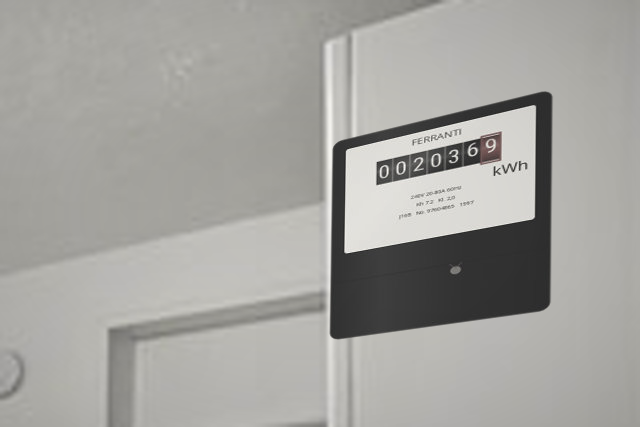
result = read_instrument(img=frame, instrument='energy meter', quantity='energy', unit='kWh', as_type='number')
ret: 2036.9 kWh
